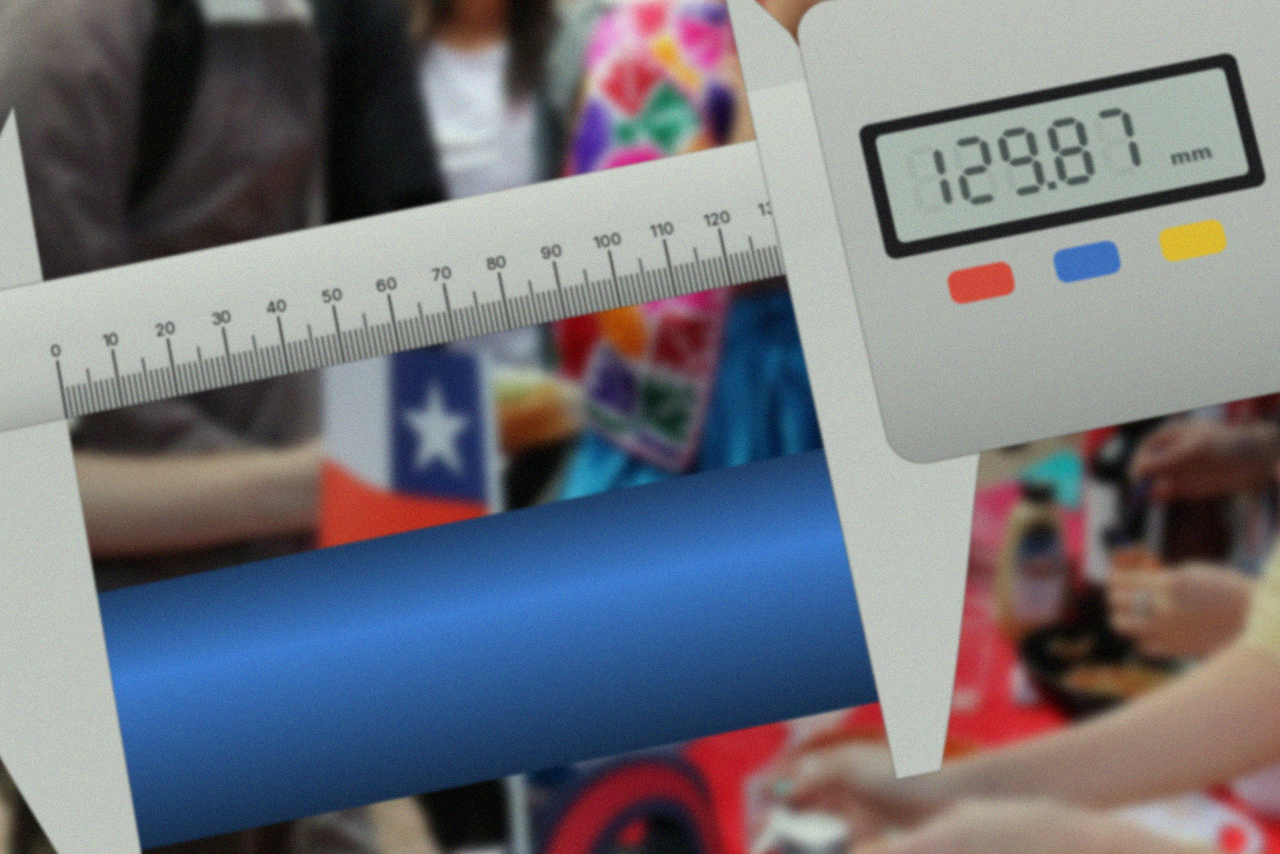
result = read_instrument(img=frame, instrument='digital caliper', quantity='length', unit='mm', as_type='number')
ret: 129.87 mm
